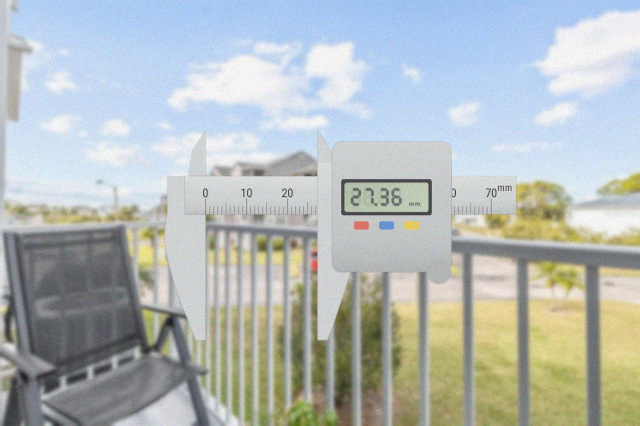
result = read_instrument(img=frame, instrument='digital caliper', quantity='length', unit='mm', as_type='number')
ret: 27.36 mm
